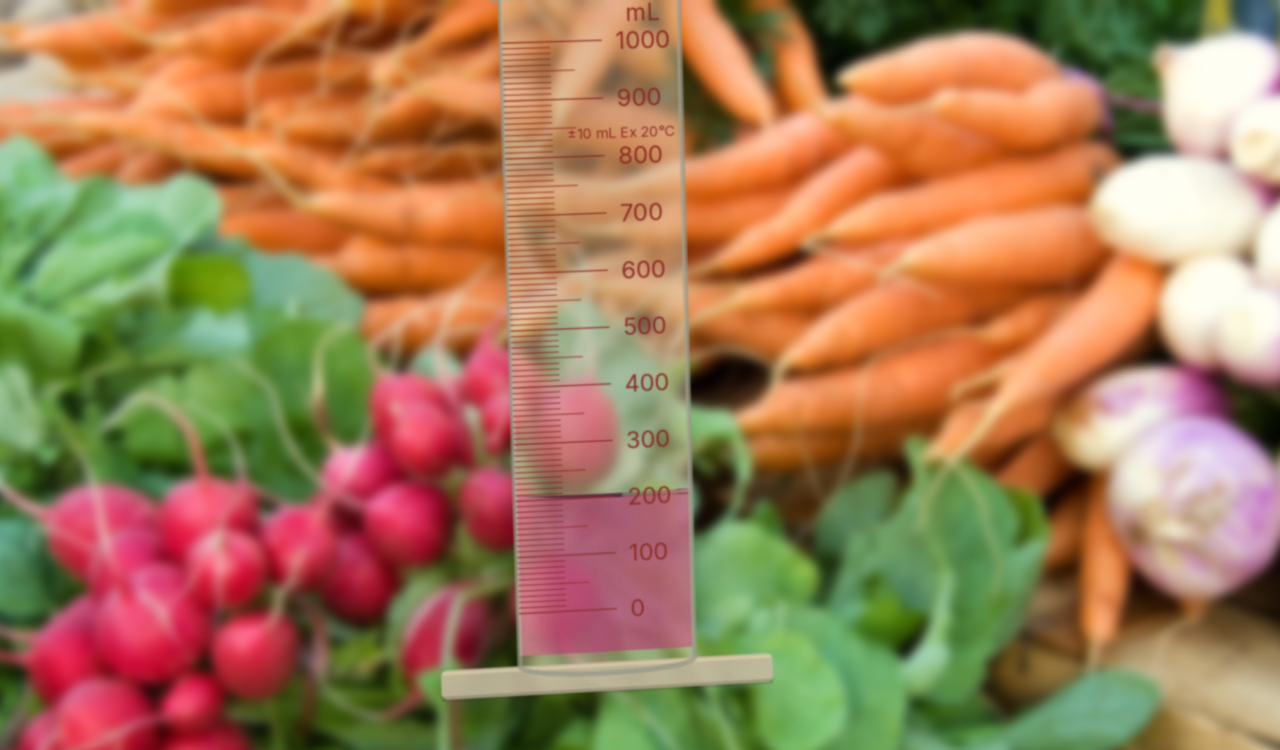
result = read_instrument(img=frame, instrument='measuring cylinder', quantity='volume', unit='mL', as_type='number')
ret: 200 mL
